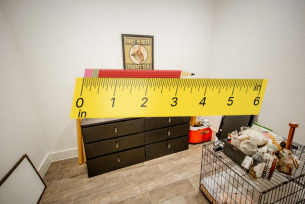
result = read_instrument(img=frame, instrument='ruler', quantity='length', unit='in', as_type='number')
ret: 3.5 in
